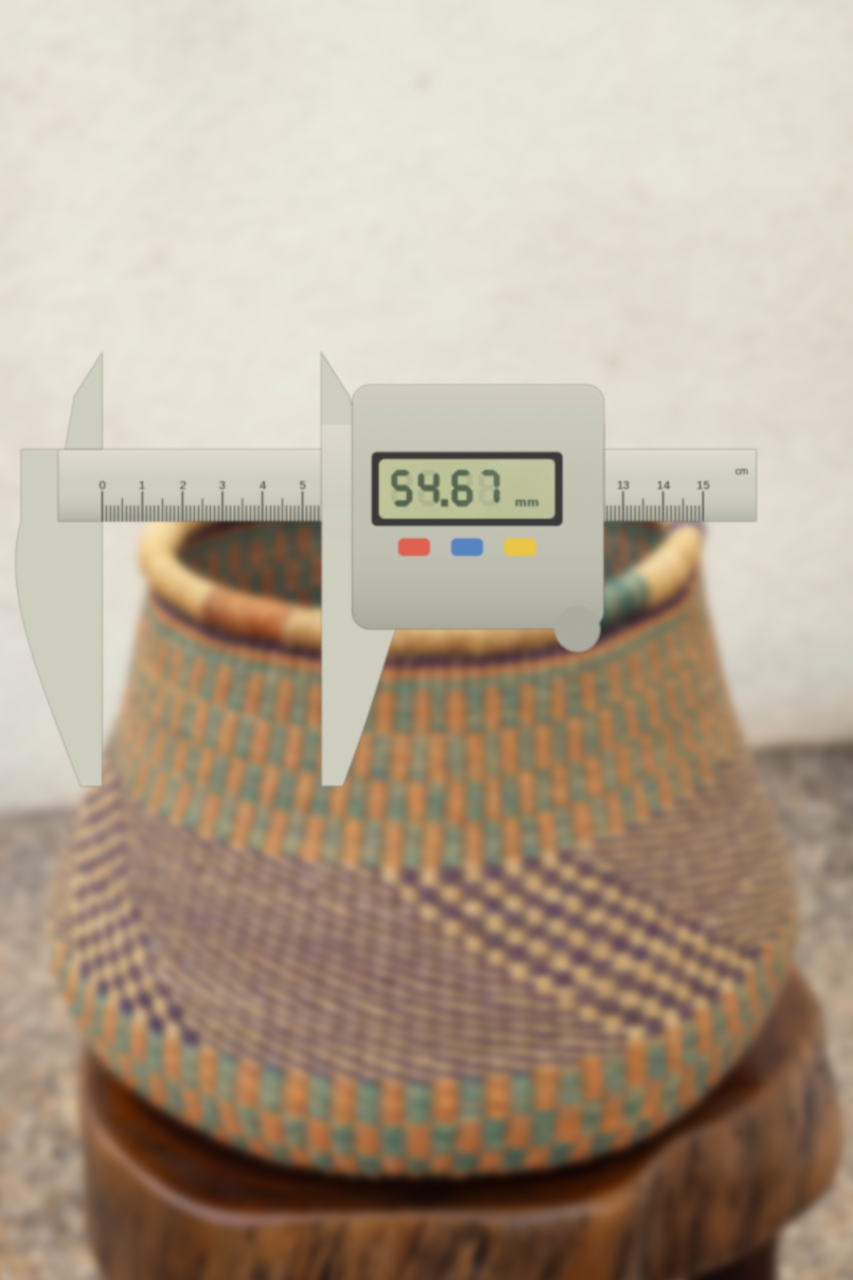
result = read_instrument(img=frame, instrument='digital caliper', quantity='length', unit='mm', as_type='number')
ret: 54.67 mm
